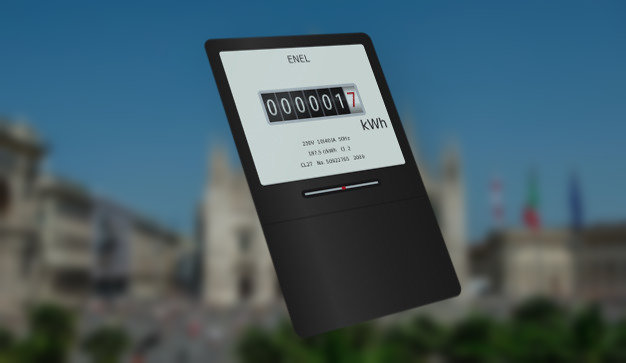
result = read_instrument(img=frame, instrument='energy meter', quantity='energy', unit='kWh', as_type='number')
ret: 1.7 kWh
